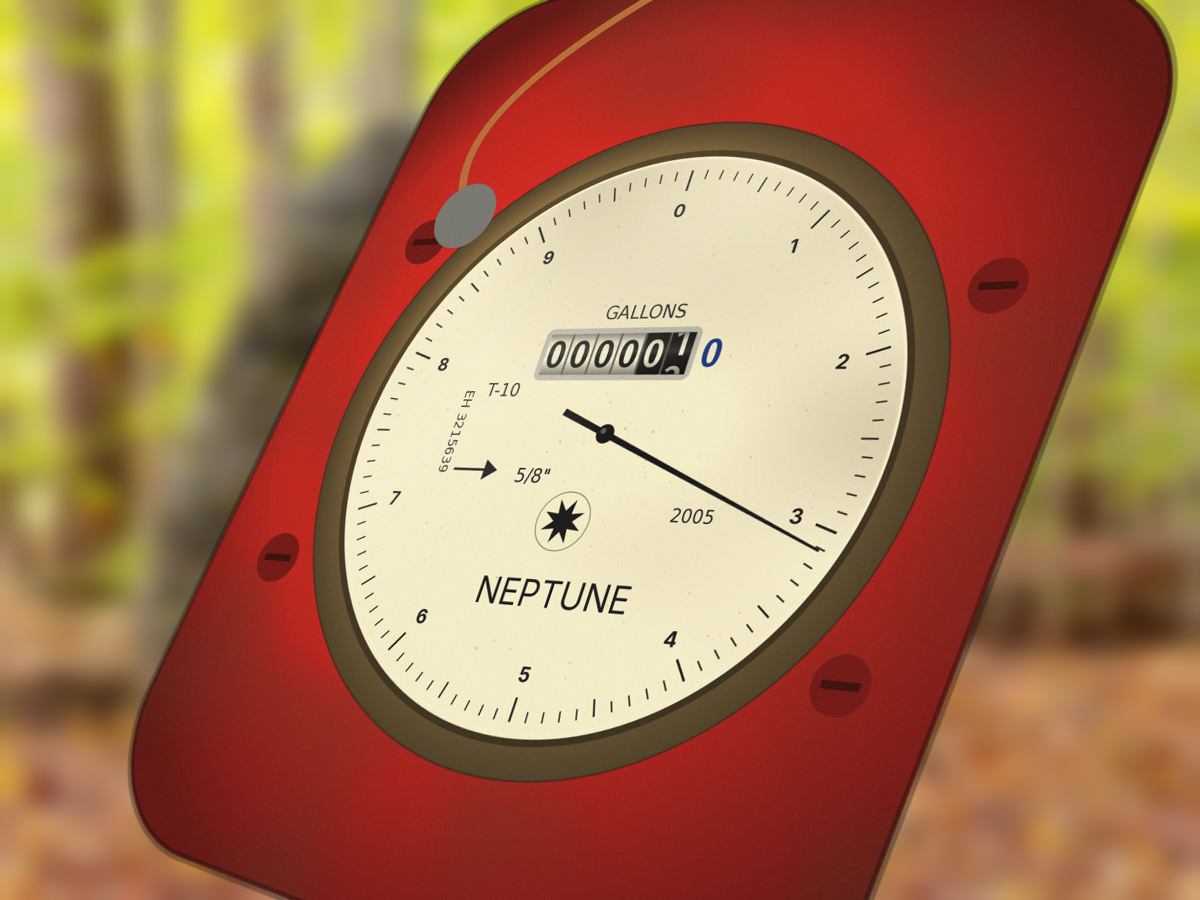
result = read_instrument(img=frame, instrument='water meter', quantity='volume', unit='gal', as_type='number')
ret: 13.1 gal
